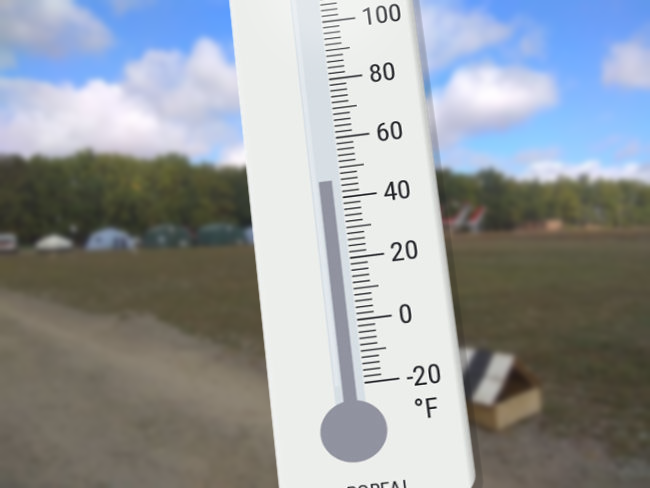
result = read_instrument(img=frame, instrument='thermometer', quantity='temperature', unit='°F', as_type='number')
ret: 46 °F
